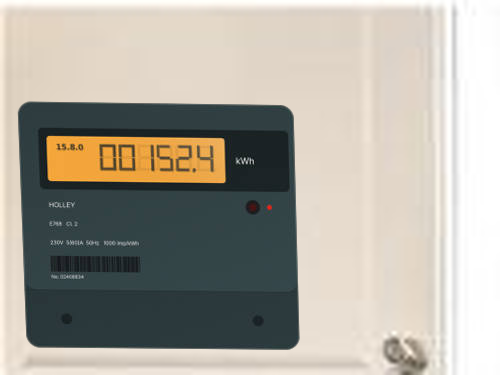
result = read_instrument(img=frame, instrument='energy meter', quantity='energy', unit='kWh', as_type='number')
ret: 152.4 kWh
